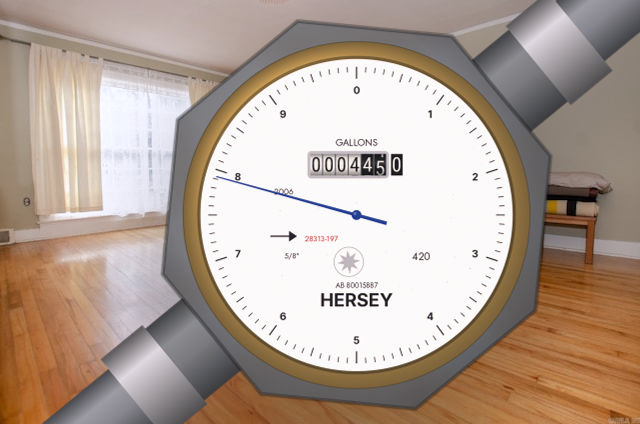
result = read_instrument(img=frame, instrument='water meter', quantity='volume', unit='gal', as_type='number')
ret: 4447.9 gal
